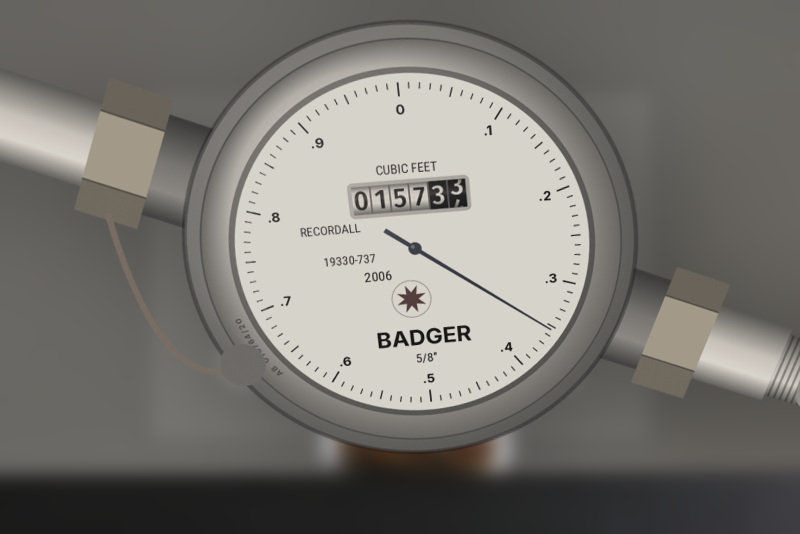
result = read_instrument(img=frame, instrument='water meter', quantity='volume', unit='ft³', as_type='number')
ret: 15733.35 ft³
